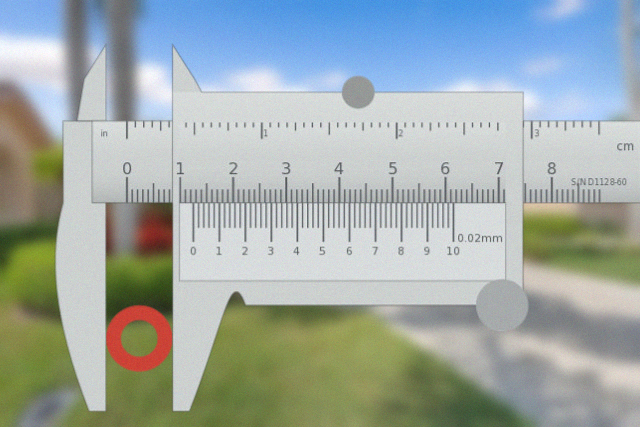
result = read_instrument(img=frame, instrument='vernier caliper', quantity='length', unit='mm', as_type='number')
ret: 12.5 mm
